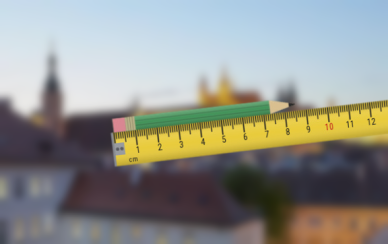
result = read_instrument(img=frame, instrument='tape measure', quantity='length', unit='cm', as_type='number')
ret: 8.5 cm
